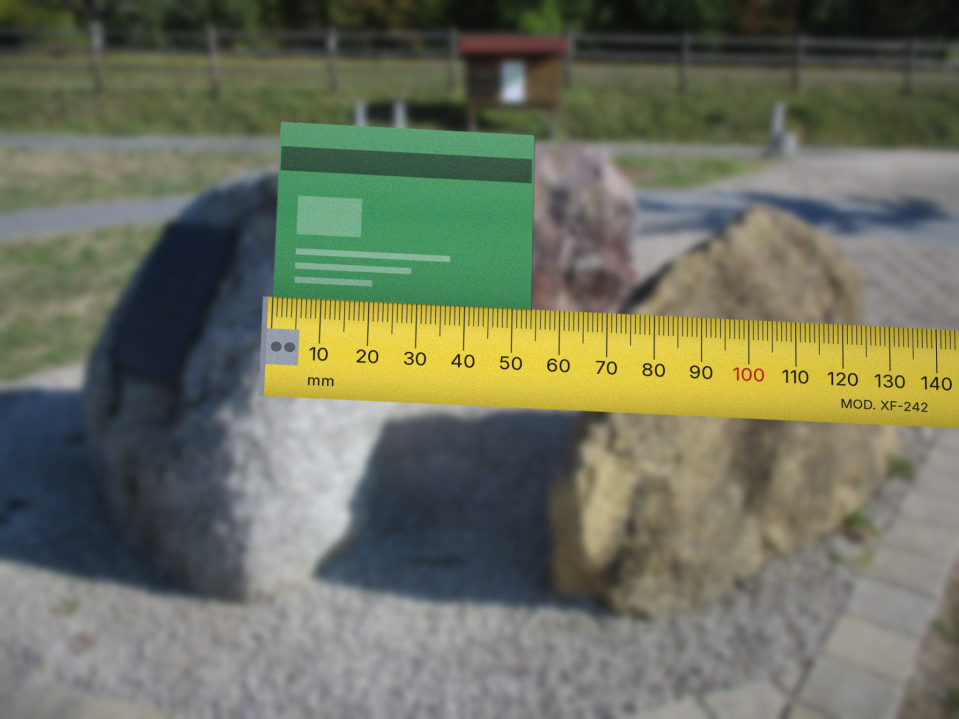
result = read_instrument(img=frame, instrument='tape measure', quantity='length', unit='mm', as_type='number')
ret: 54 mm
